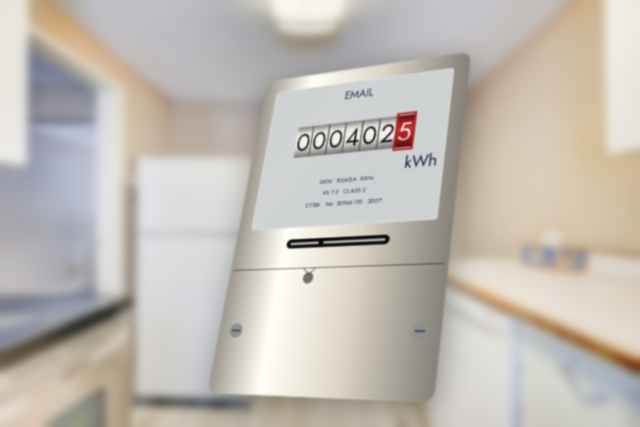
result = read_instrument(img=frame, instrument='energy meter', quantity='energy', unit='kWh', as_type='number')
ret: 402.5 kWh
